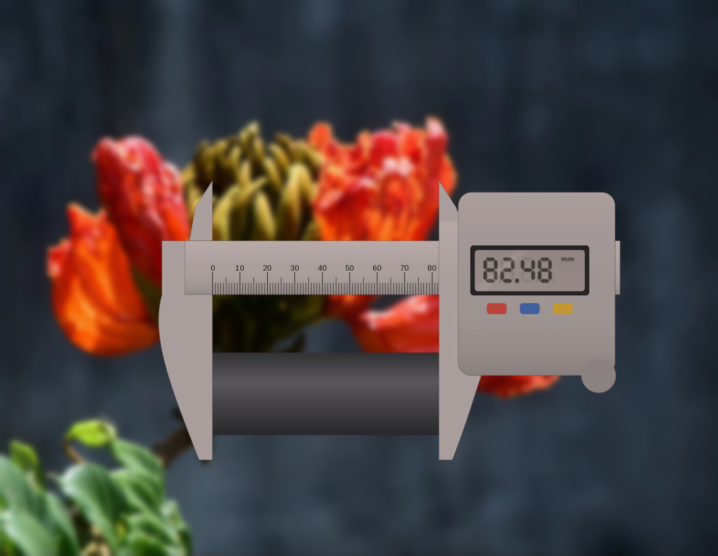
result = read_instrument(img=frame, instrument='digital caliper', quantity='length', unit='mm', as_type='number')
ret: 82.48 mm
